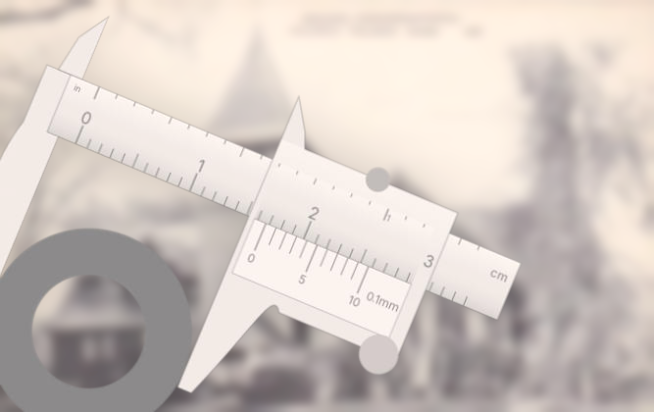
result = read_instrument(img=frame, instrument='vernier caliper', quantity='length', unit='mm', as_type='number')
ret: 16.7 mm
